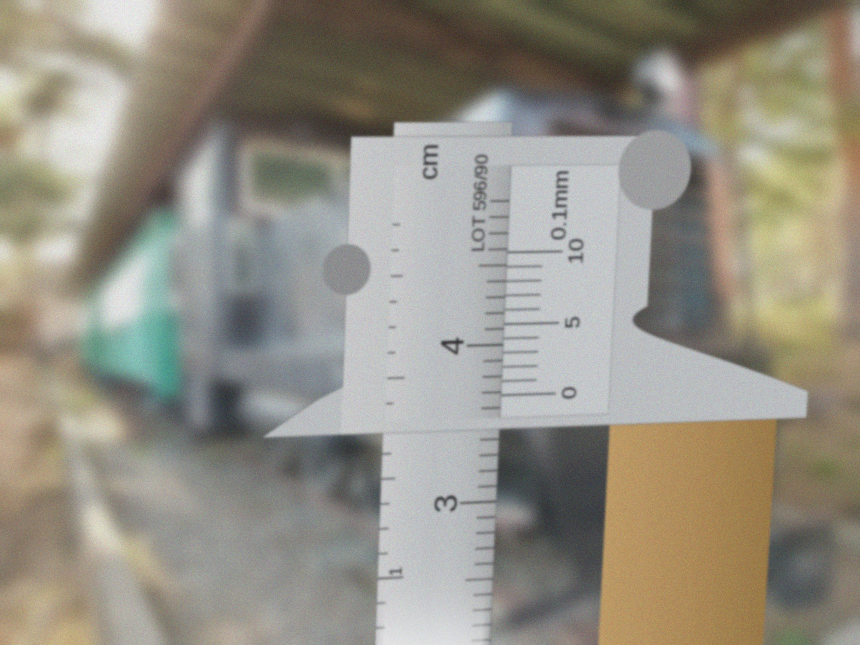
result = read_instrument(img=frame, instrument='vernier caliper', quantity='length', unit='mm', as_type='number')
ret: 36.8 mm
